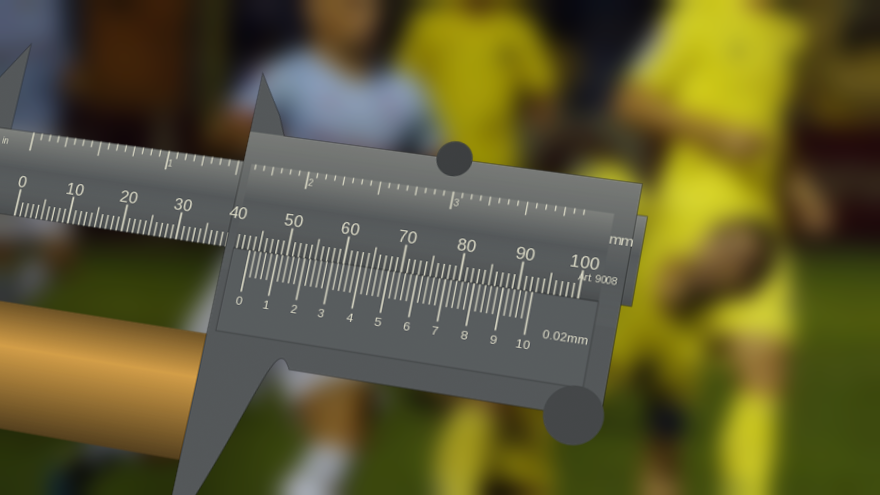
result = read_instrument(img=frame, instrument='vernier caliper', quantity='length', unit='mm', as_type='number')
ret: 43.4 mm
